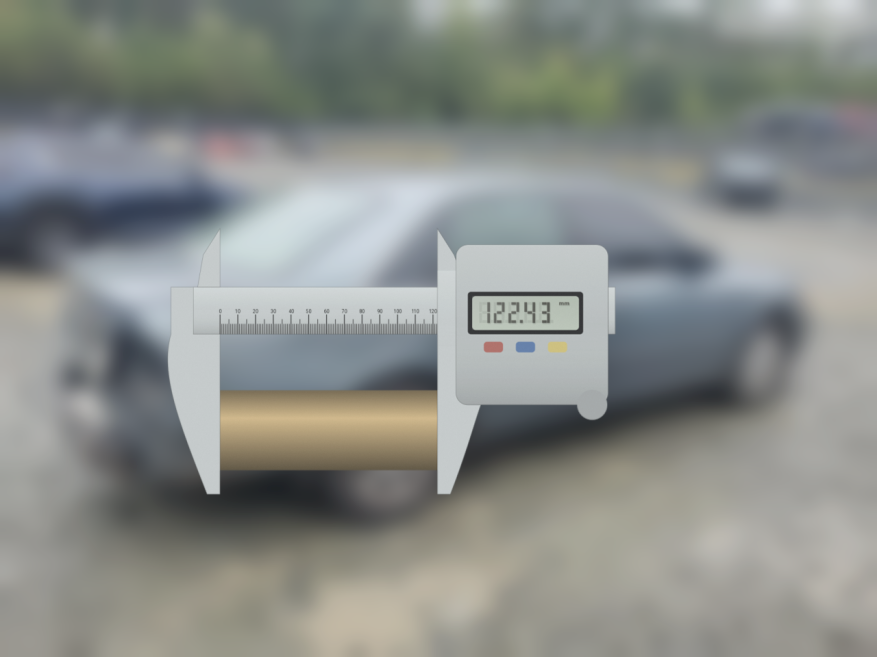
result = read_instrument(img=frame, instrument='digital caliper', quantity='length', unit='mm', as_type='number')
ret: 122.43 mm
